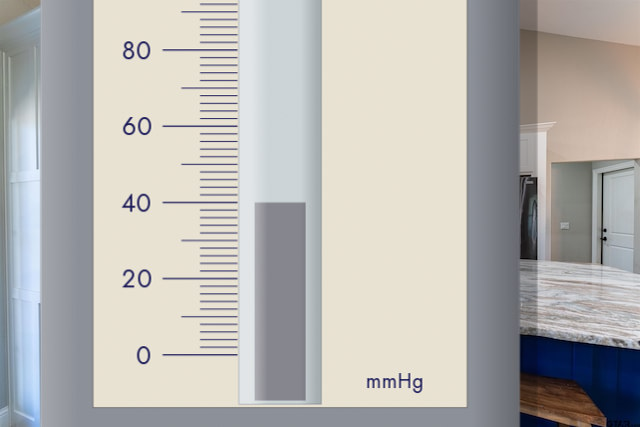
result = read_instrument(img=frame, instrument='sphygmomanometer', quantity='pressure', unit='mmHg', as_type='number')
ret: 40 mmHg
